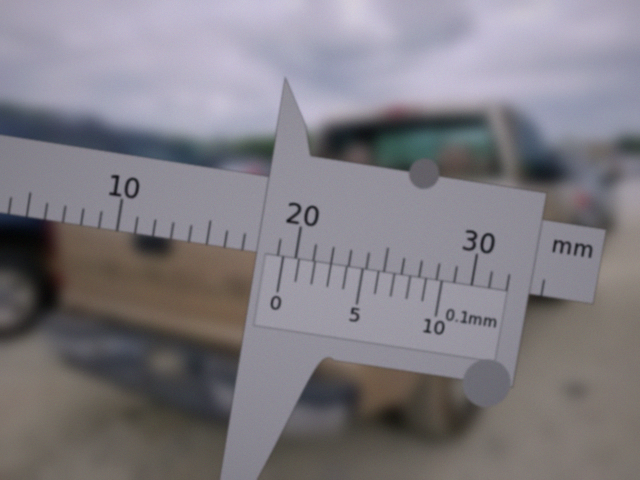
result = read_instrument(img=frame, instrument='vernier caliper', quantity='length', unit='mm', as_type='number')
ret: 19.3 mm
